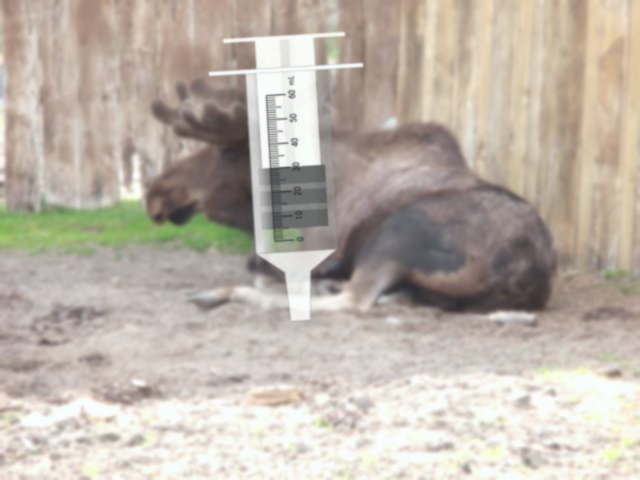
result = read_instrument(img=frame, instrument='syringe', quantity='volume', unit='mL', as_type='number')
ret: 5 mL
